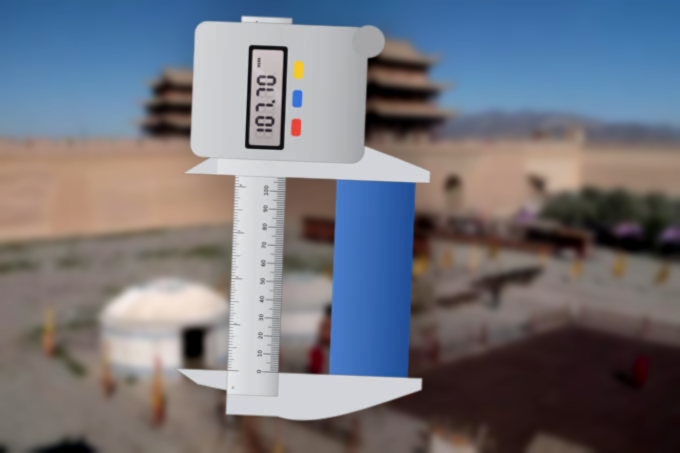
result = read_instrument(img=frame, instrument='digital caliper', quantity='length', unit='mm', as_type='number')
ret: 107.70 mm
